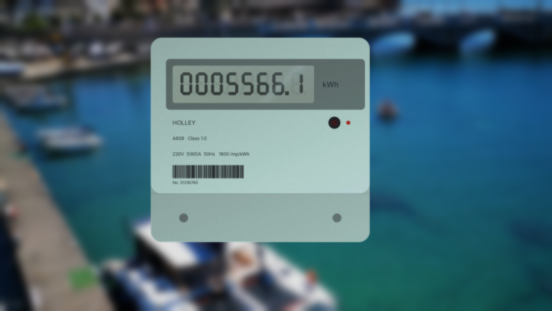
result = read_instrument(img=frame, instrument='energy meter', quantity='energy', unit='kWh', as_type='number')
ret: 5566.1 kWh
